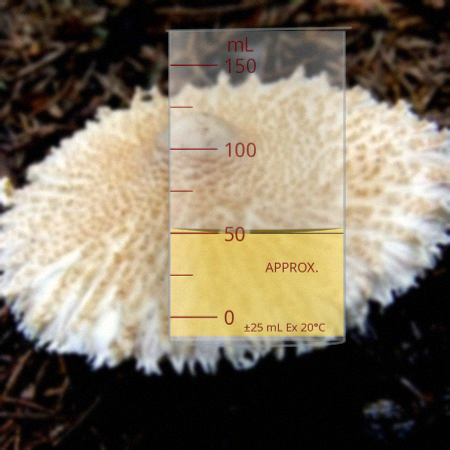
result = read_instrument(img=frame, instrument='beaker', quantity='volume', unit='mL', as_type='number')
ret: 50 mL
